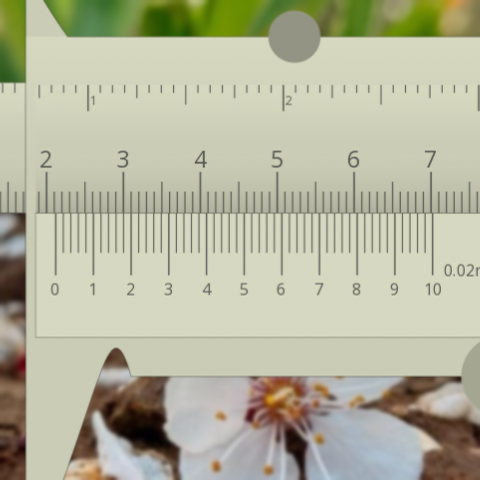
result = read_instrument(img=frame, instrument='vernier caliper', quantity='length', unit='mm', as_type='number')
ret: 21.2 mm
